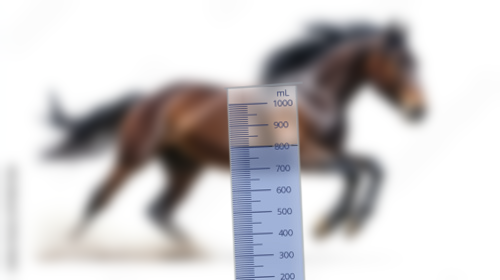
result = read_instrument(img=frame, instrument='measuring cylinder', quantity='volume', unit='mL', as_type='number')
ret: 800 mL
